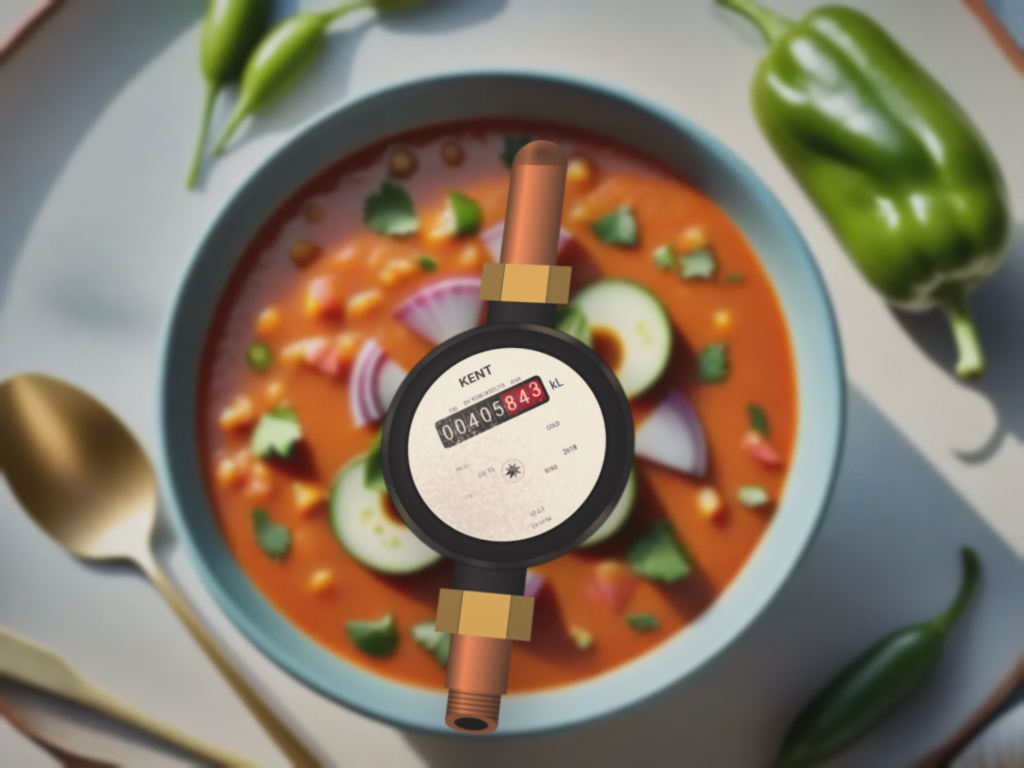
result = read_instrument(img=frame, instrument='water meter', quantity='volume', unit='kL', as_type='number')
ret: 405.843 kL
